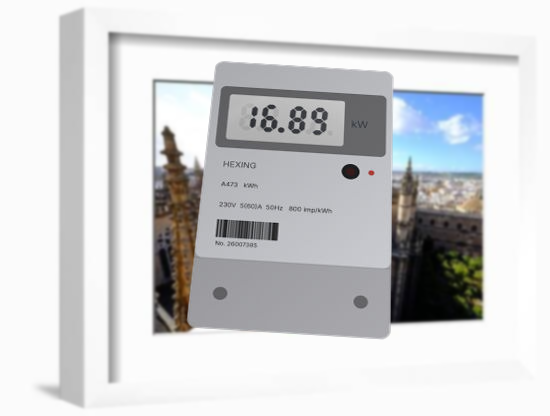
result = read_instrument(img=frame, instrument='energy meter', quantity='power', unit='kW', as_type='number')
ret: 16.89 kW
